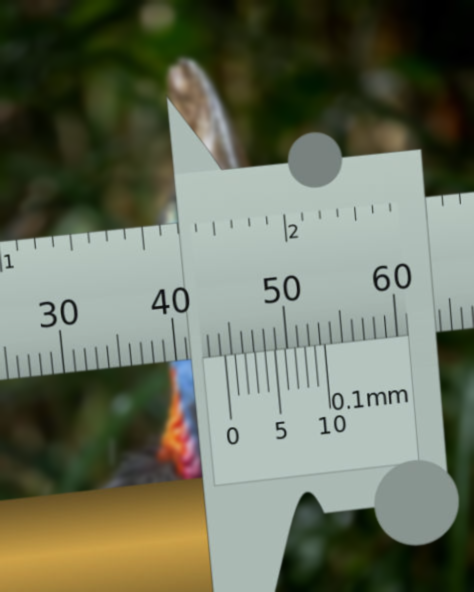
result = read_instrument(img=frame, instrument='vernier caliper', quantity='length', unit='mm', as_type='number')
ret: 44.4 mm
